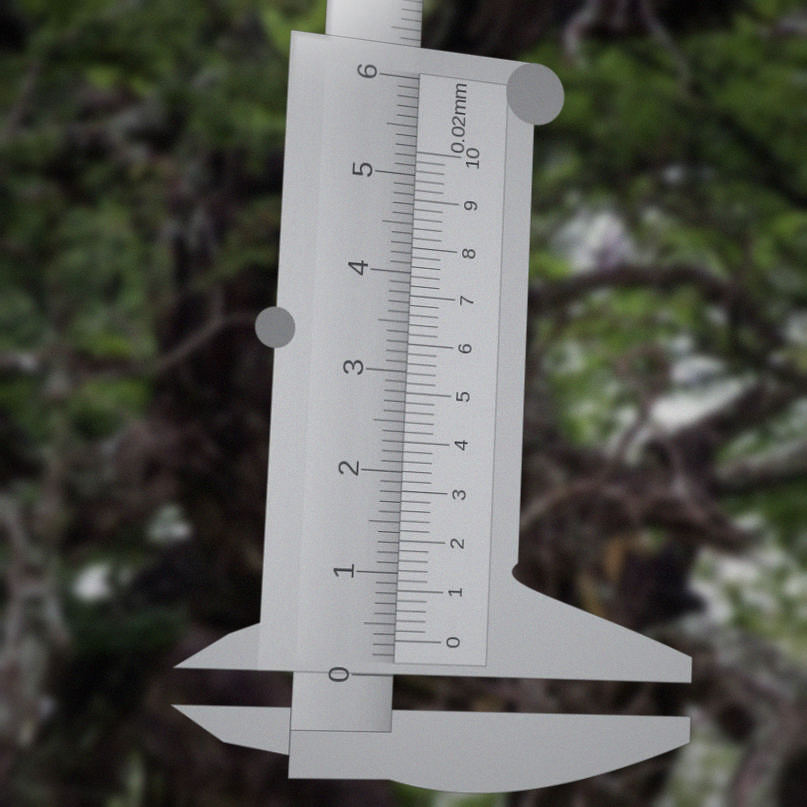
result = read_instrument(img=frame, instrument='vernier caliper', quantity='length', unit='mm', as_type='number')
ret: 3.4 mm
